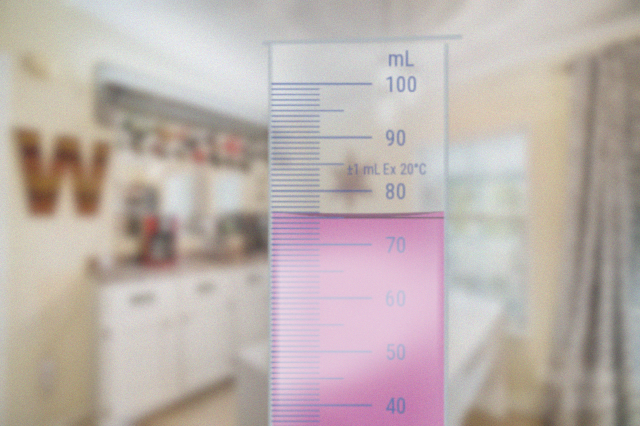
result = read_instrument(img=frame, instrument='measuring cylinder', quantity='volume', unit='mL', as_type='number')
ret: 75 mL
